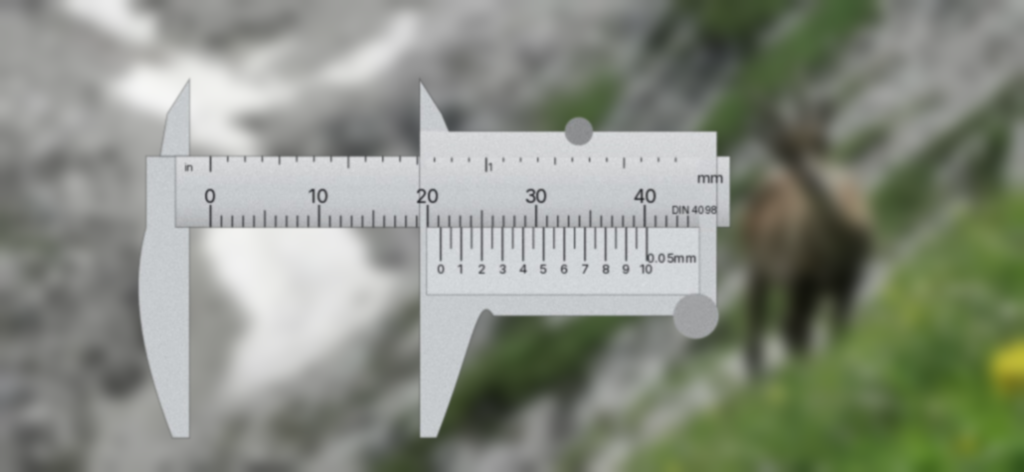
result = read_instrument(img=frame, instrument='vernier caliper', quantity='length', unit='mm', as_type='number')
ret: 21.2 mm
